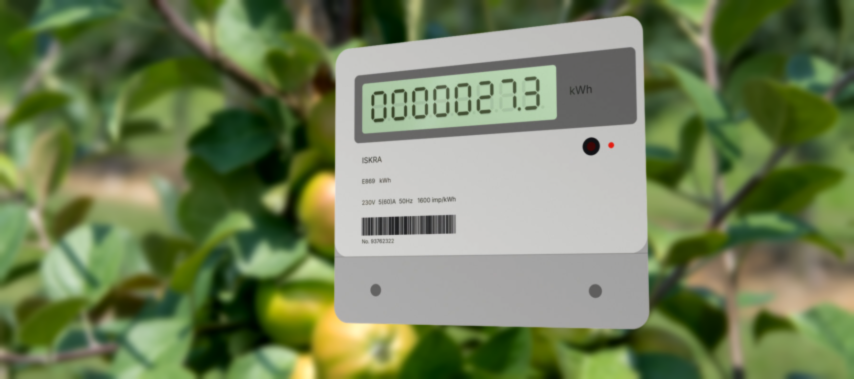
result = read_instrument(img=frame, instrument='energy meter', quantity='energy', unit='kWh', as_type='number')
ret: 27.3 kWh
